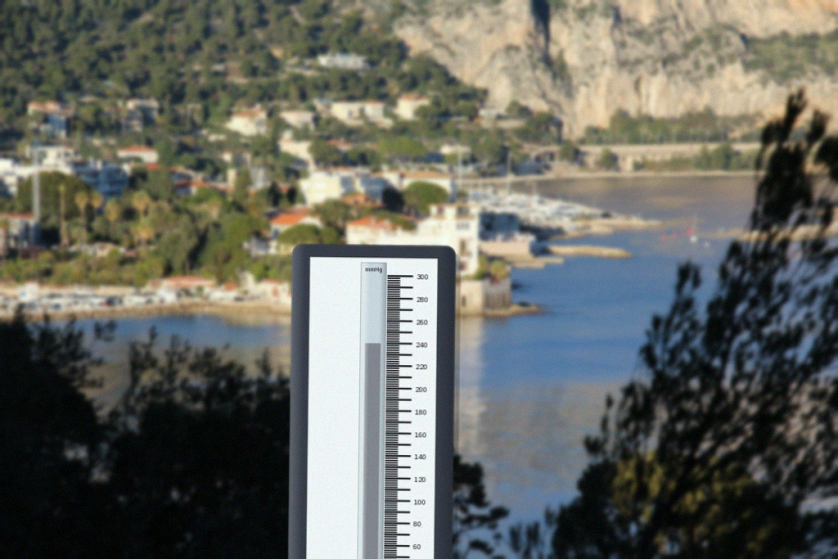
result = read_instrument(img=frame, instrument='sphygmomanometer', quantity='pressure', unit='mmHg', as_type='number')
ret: 240 mmHg
